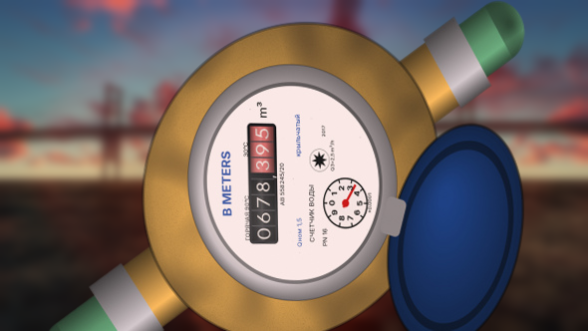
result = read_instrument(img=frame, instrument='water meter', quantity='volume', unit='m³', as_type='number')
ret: 678.3953 m³
